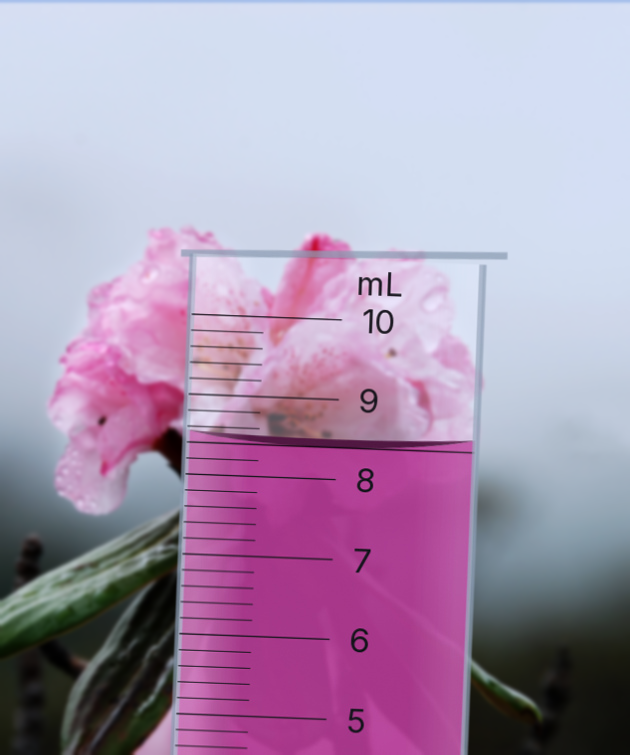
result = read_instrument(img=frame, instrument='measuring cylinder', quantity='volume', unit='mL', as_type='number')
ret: 8.4 mL
